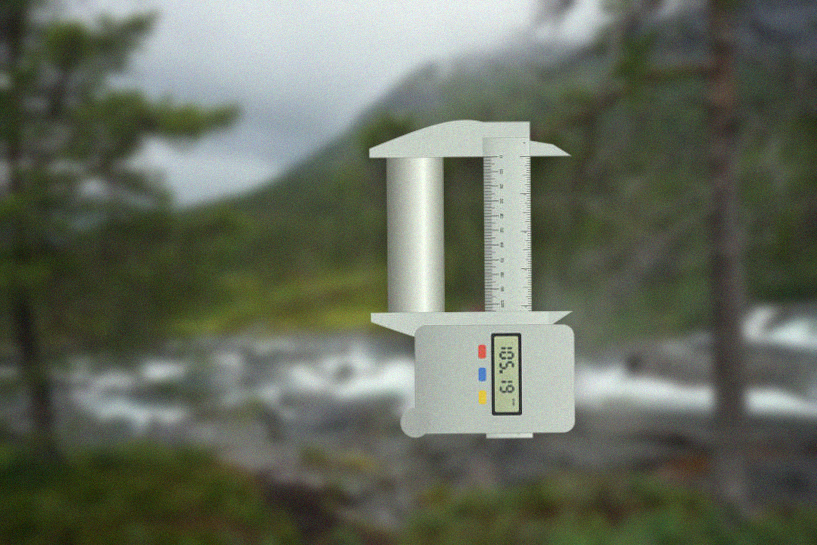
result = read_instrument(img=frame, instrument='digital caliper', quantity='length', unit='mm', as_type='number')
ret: 105.19 mm
